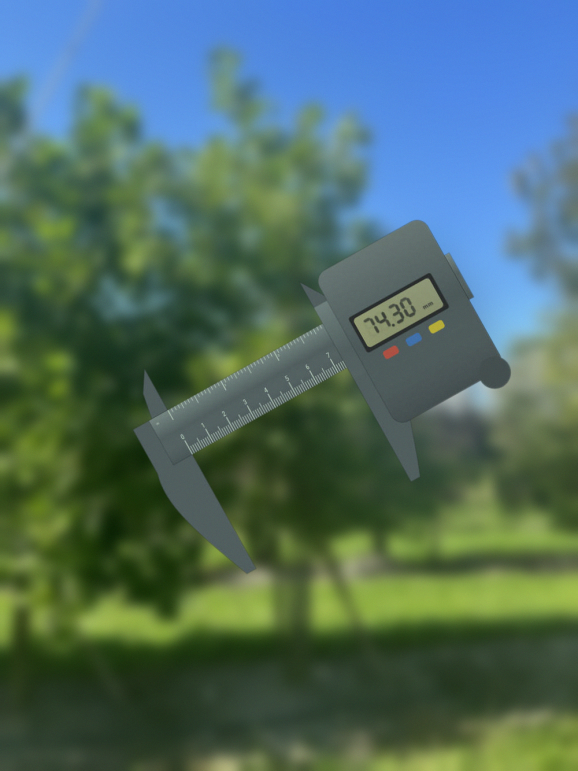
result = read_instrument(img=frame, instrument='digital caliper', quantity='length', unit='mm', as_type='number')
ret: 74.30 mm
